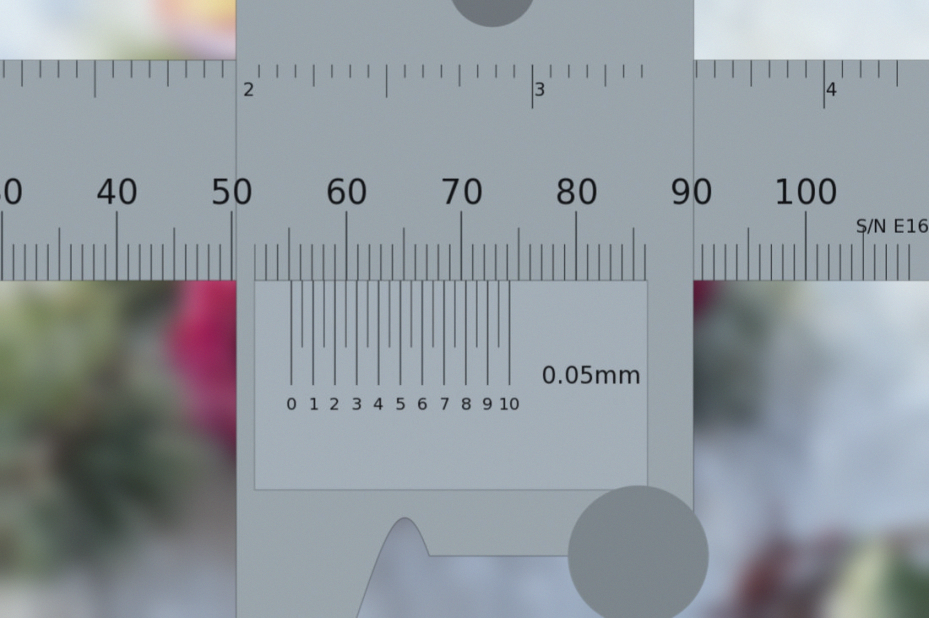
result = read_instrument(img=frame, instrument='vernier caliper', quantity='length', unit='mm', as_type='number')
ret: 55.2 mm
